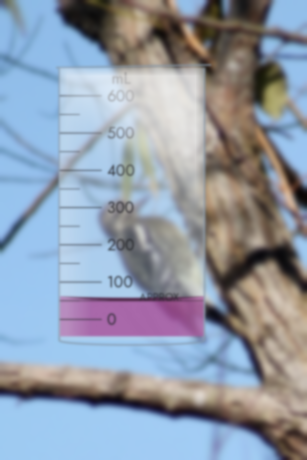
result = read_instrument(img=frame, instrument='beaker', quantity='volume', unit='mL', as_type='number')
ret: 50 mL
